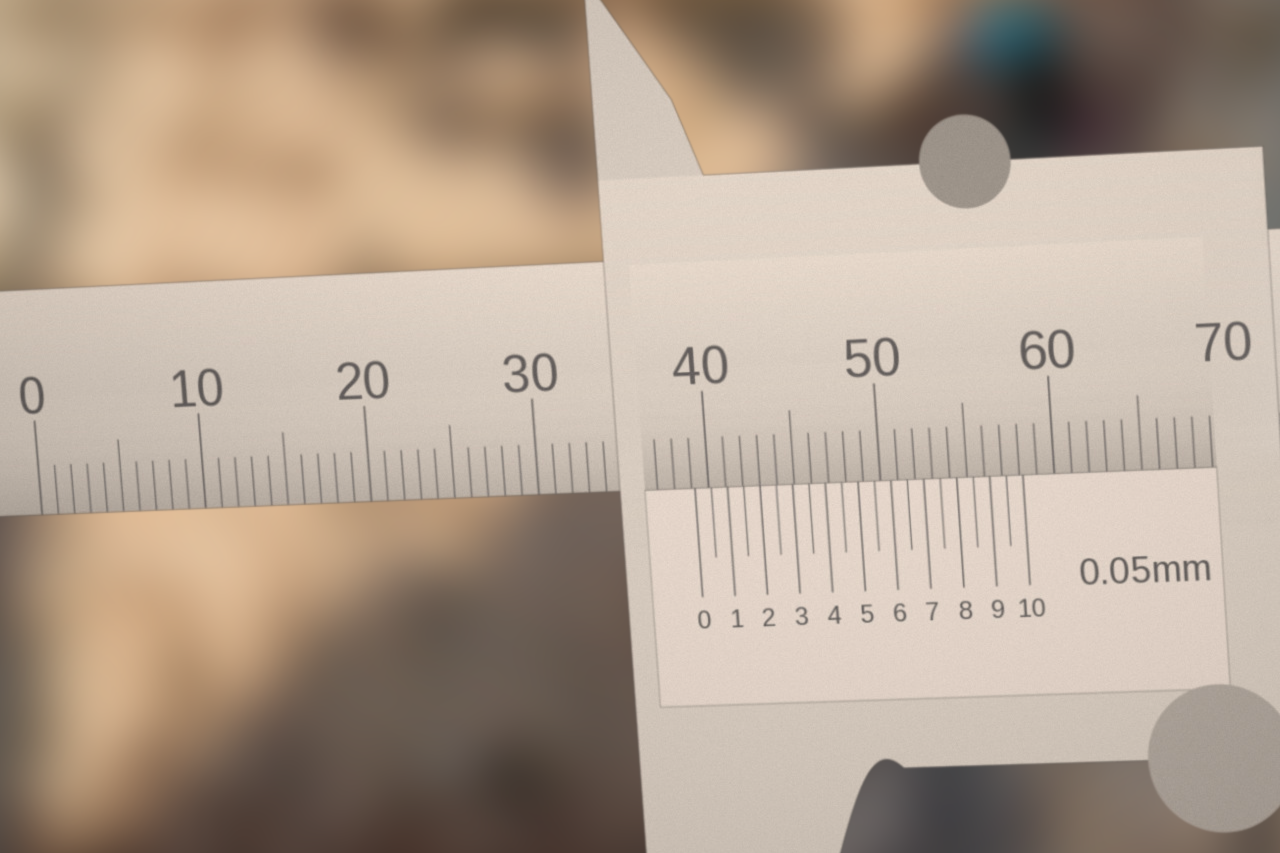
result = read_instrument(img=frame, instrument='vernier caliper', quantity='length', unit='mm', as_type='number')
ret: 39.2 mm
